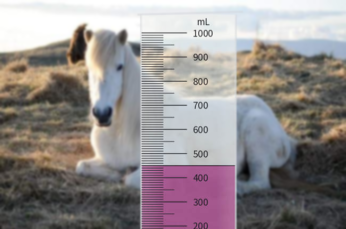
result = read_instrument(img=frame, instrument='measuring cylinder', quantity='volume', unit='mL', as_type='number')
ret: 450 mL
